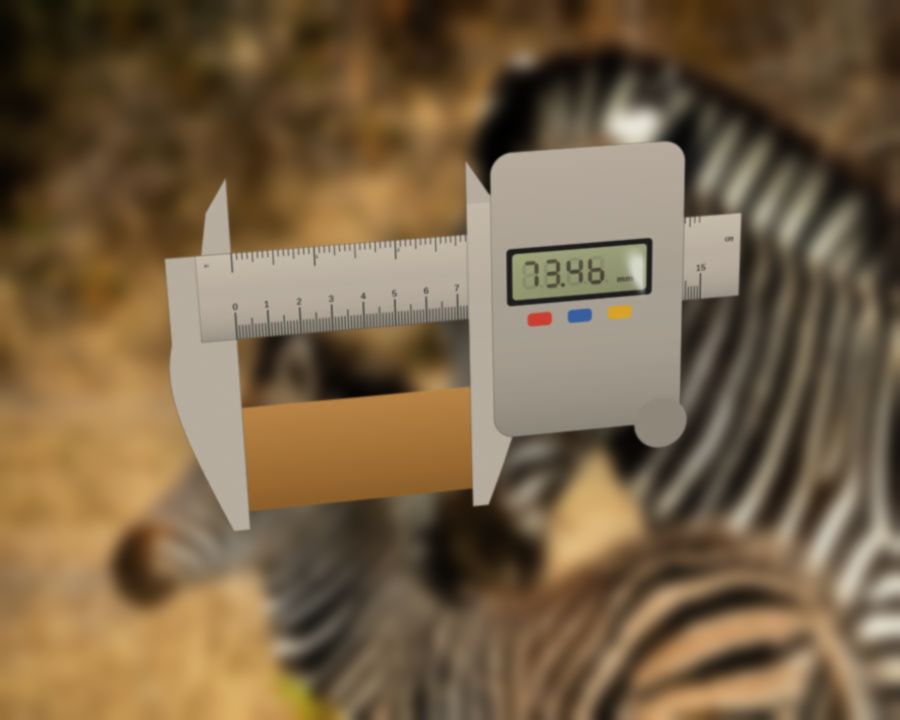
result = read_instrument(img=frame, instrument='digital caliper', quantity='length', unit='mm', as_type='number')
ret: 73.46 mm
